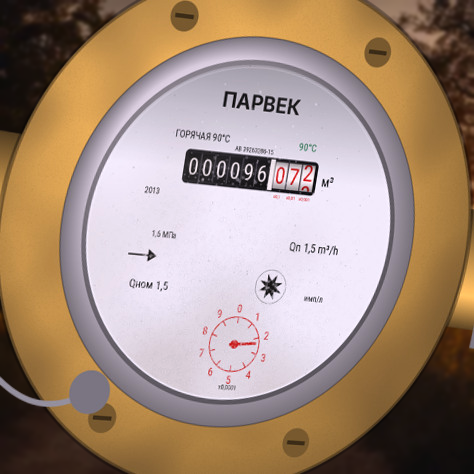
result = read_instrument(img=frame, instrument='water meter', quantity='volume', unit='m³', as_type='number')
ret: 96.0722 m³
